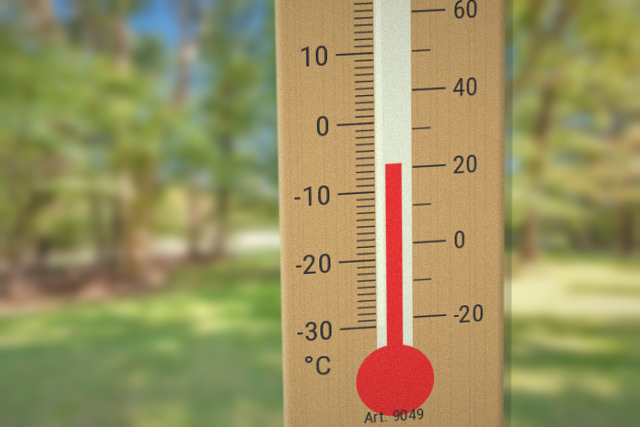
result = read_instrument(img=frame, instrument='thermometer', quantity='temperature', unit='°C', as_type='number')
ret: -6 °C
